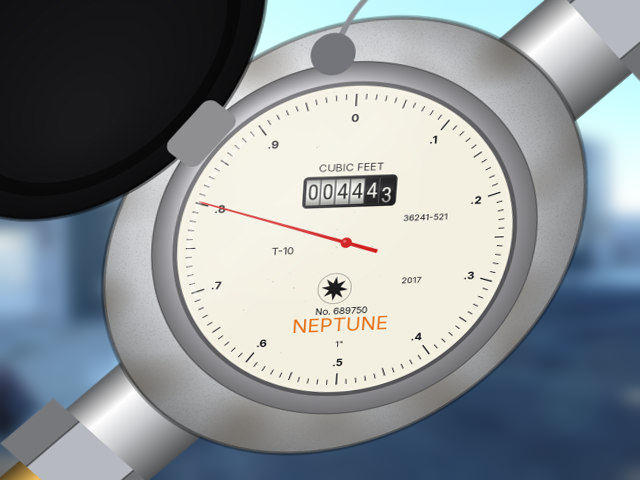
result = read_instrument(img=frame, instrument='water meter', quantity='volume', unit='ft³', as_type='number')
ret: 4442.80 ft³
